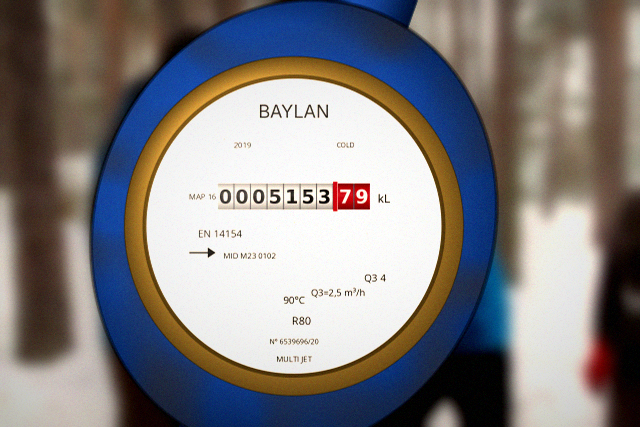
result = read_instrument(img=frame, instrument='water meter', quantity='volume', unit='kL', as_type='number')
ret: 5153.79 kL
